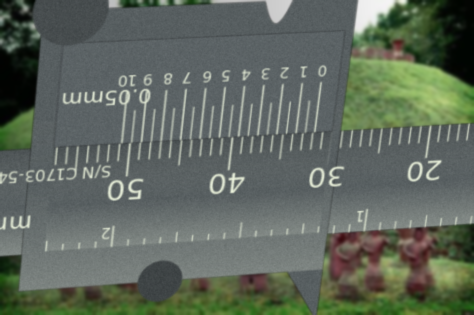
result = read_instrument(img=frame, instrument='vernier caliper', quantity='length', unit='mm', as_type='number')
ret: 31.8 mm
